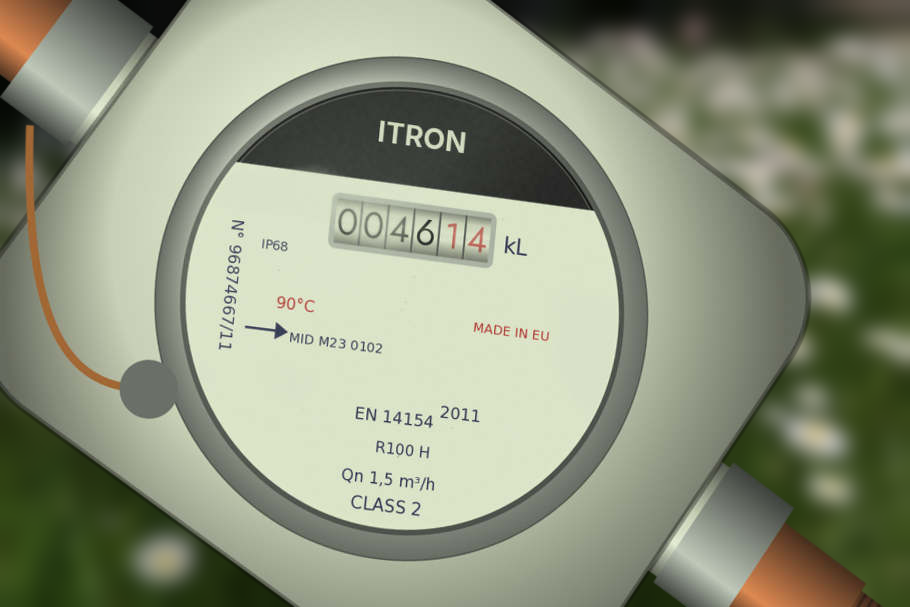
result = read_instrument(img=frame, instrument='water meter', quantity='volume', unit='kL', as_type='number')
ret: 46.14 kL
